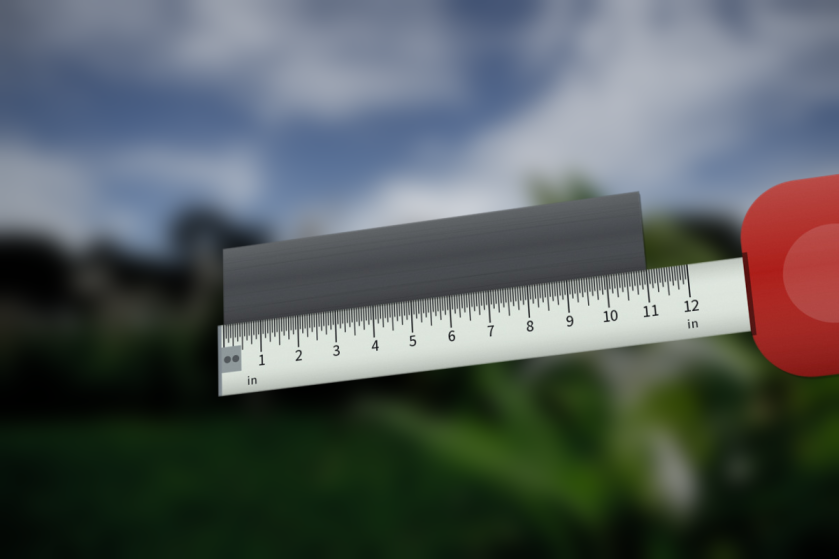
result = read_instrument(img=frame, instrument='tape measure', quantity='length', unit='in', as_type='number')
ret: 11 in
